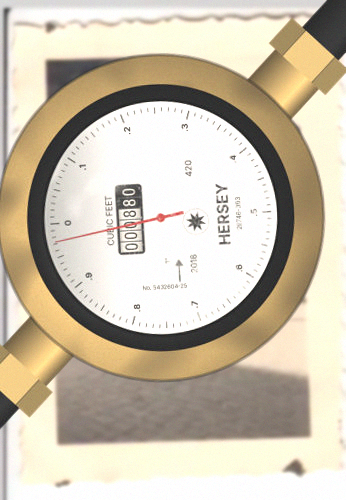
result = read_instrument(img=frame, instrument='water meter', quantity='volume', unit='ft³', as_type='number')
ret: 879.97 ft³
